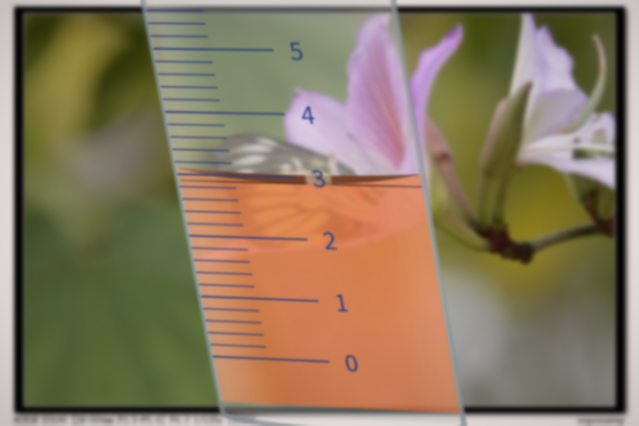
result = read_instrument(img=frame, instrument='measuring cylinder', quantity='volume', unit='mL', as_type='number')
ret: 2.9 mL
